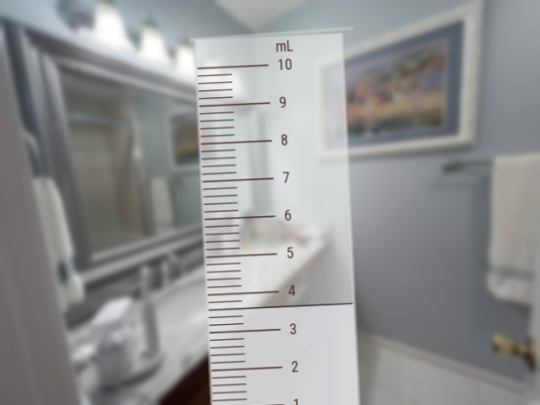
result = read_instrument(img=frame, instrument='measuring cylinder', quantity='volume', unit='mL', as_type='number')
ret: 3.6 mL
